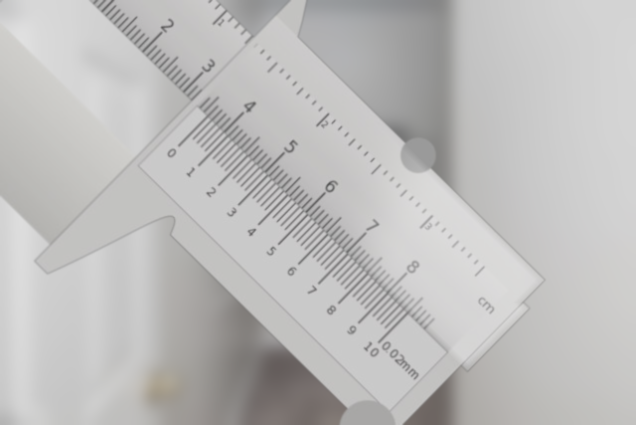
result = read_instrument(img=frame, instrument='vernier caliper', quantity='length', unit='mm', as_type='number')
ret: 36.0 mm
